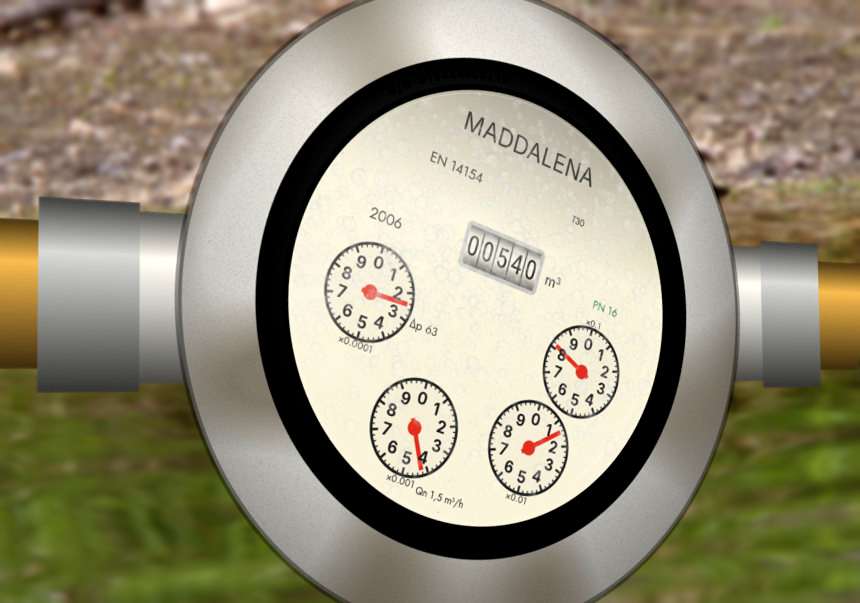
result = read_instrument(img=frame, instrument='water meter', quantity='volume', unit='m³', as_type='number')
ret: 540.8142 m³
